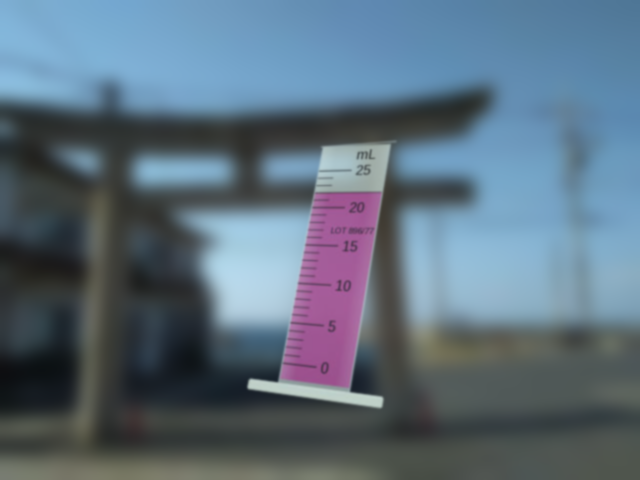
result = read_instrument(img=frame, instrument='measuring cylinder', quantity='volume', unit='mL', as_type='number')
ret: 22 mL
